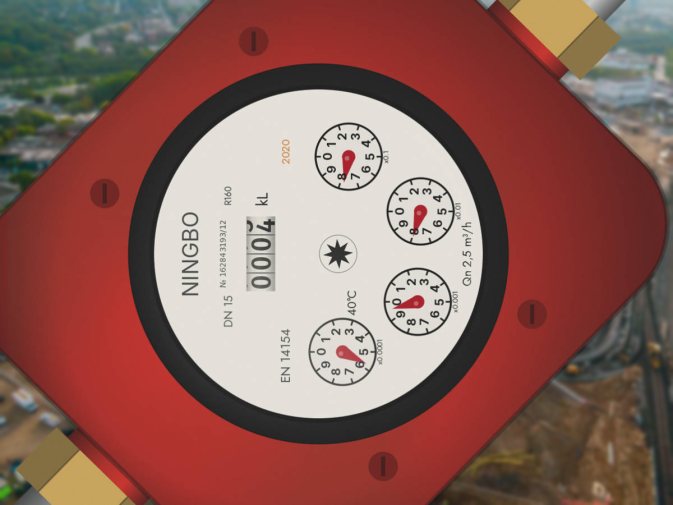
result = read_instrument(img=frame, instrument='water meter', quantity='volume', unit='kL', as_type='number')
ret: 3.7795 kL
